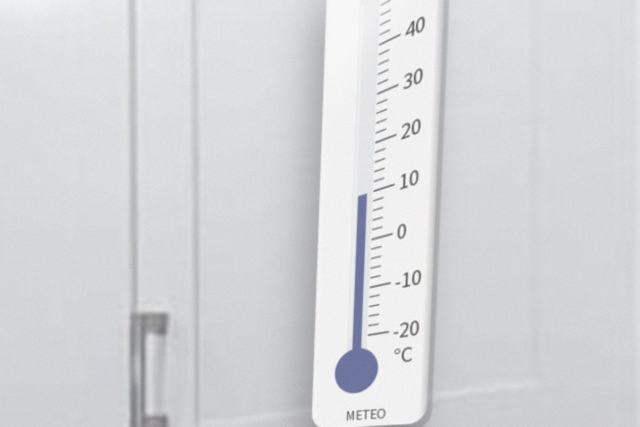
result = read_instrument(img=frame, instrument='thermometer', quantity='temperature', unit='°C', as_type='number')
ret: 10 °C
